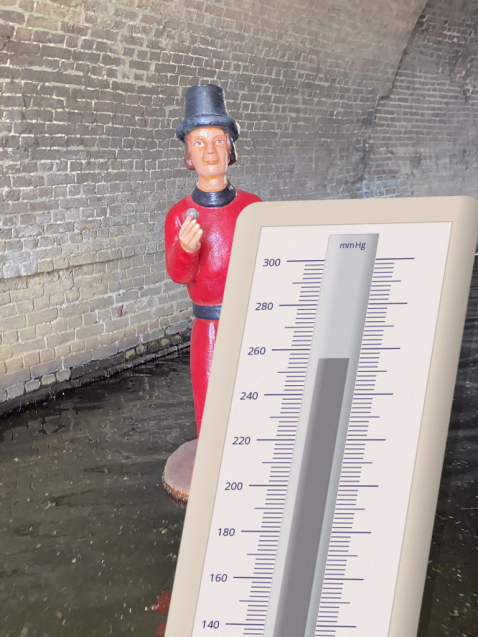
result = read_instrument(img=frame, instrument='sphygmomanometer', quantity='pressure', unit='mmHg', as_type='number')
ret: 256 mmHg
